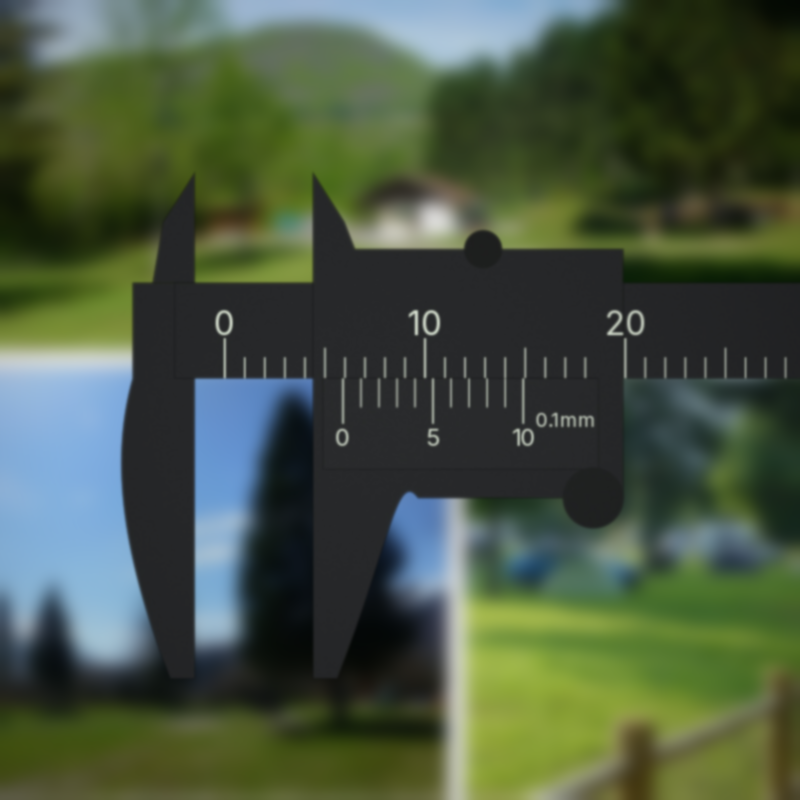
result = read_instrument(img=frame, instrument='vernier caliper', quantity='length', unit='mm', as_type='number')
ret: 5.9 mm
